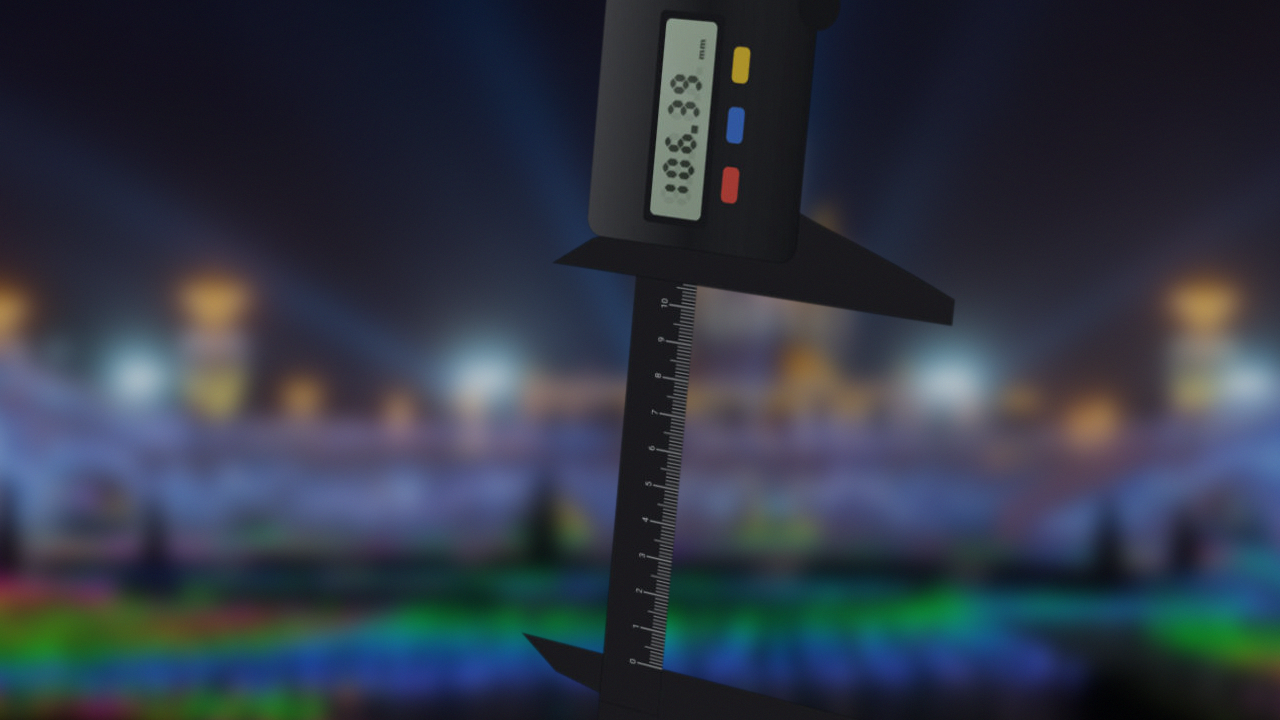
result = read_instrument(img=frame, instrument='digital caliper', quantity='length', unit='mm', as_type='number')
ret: 106.39 mm
